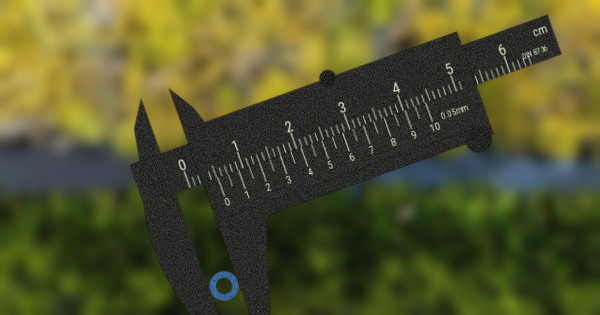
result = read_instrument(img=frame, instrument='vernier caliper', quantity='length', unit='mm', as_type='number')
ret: 5.2 mm
